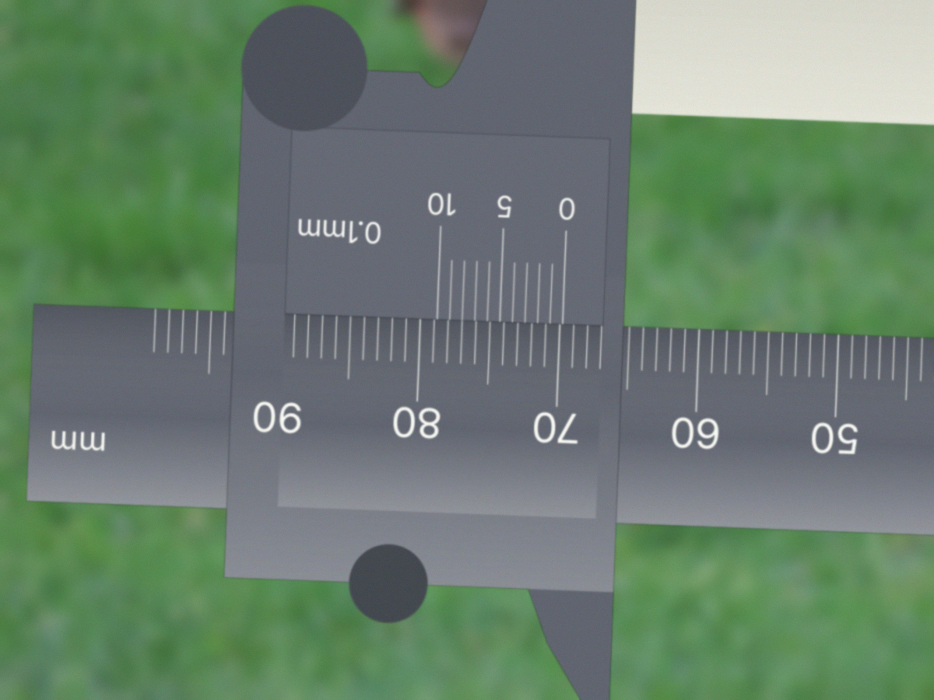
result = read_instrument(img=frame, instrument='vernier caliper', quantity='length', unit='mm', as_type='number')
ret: 69.8 mm
